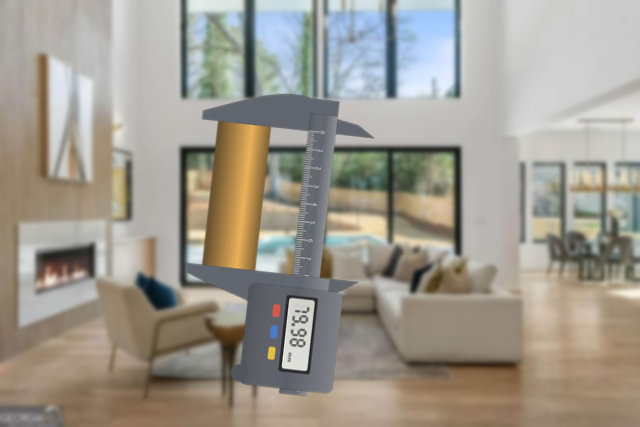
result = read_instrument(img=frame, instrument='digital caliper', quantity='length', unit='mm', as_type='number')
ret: 79.98 mm
